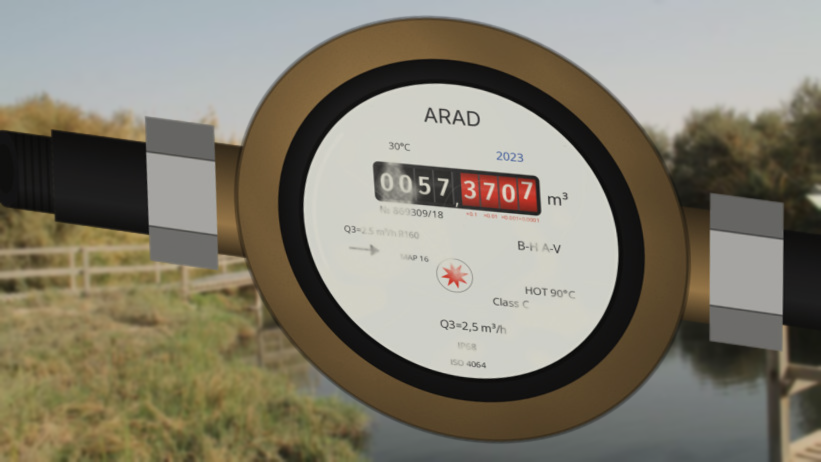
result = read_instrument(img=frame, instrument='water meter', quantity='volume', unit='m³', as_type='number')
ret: 57.3707 m³
